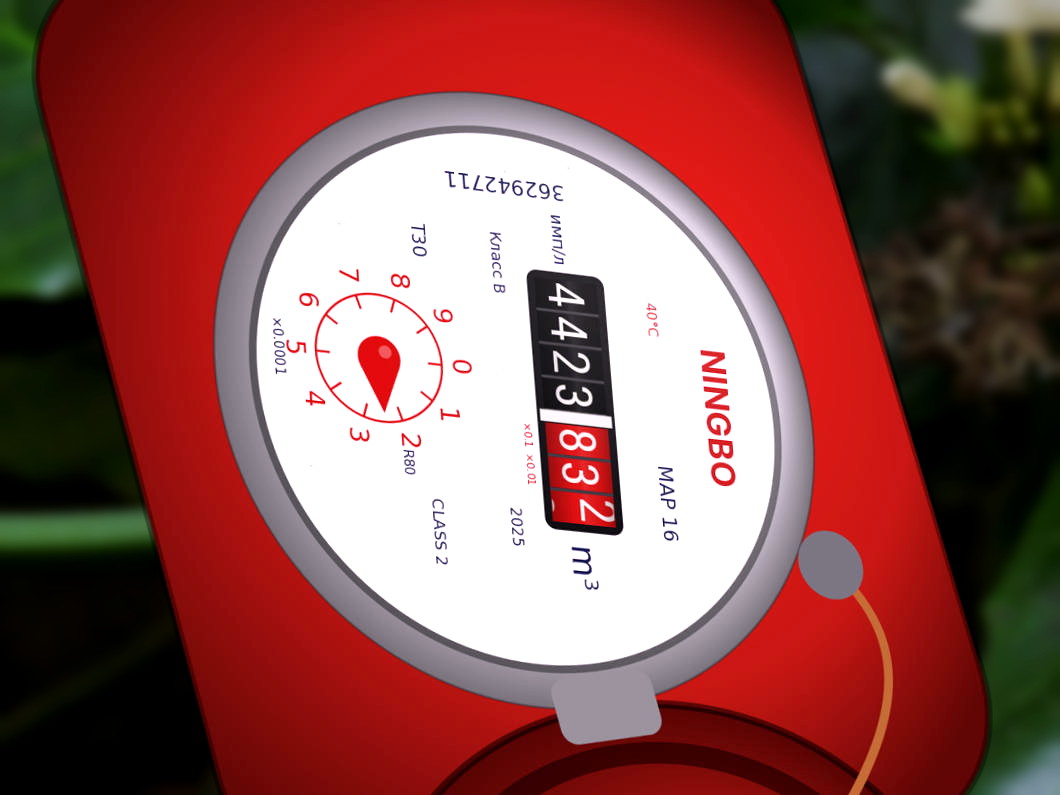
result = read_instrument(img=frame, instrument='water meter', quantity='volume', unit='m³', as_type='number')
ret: 4423.8322 m³
